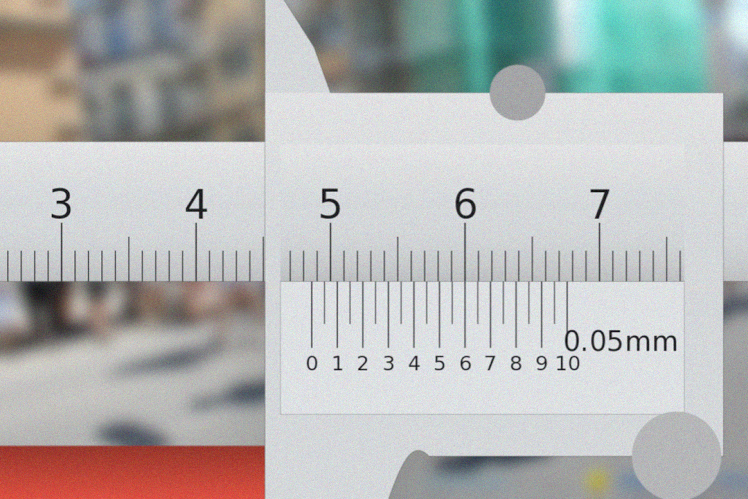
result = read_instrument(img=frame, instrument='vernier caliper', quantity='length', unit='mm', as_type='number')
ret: 48.6 mm
